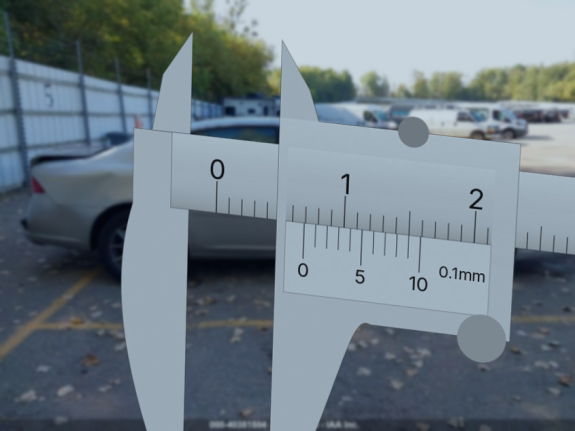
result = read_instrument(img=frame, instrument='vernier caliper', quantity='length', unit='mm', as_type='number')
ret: 6.9 mm
